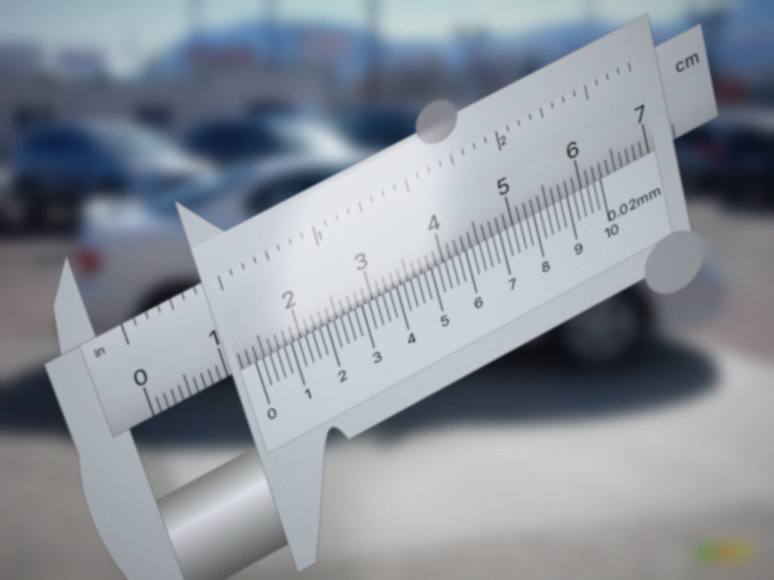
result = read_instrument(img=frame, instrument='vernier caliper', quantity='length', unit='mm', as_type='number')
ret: 13.8 mm
